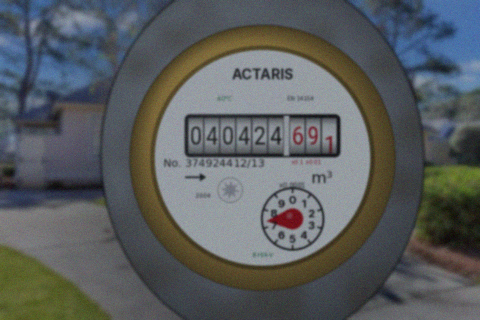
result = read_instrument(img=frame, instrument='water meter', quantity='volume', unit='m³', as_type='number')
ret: 40424.6907 m³
